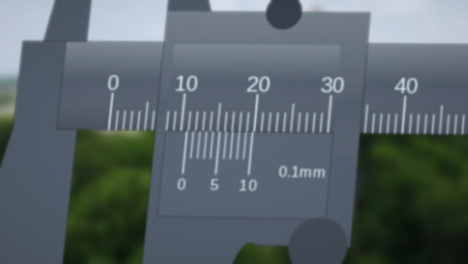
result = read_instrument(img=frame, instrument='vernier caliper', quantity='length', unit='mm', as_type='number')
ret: 10.8 mm
